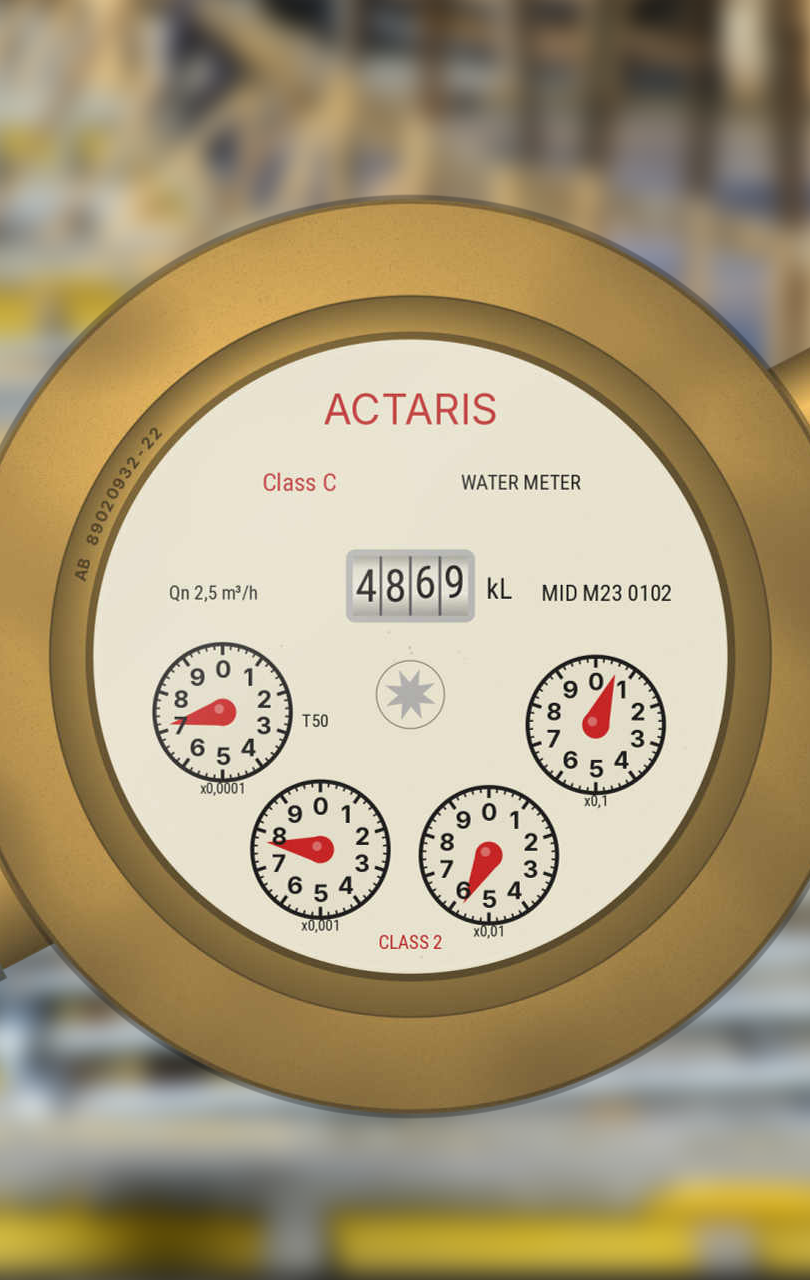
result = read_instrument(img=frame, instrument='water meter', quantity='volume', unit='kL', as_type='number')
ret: 4869.0577 kL
